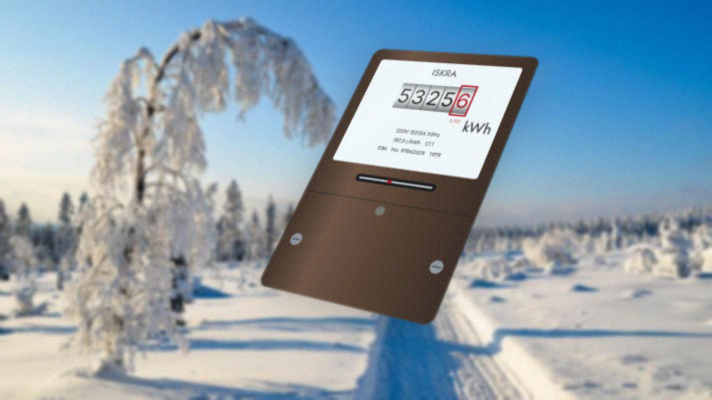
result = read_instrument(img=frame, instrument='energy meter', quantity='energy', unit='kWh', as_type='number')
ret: 5325.6 kWh
